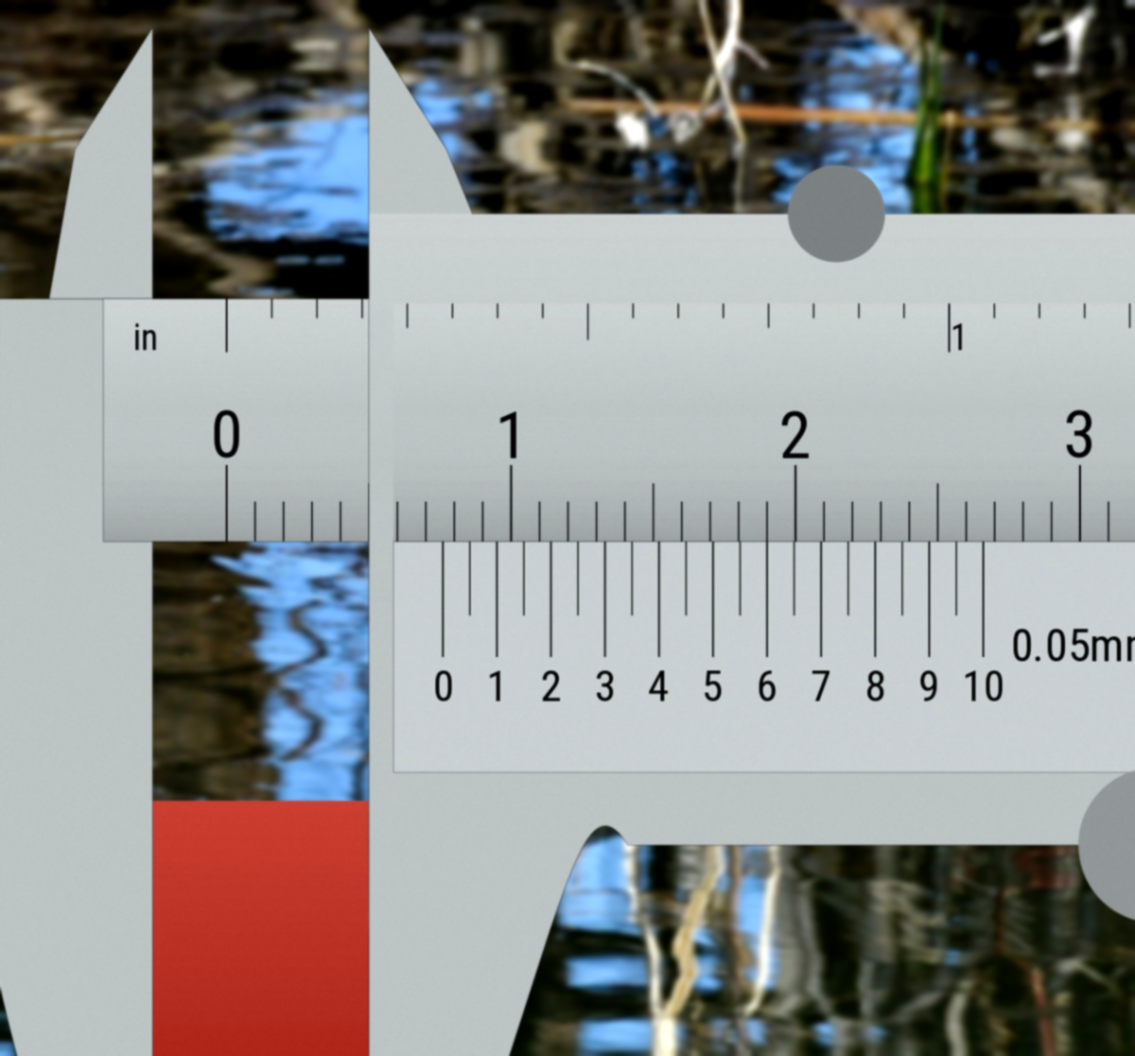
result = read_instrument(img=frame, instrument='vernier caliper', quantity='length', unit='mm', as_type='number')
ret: 7.60 mm
